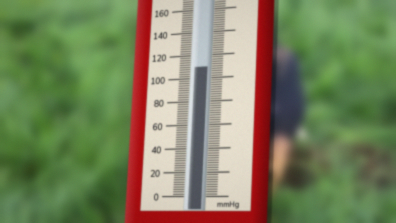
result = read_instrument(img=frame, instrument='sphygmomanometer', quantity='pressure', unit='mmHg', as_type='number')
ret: 110 mmHg
